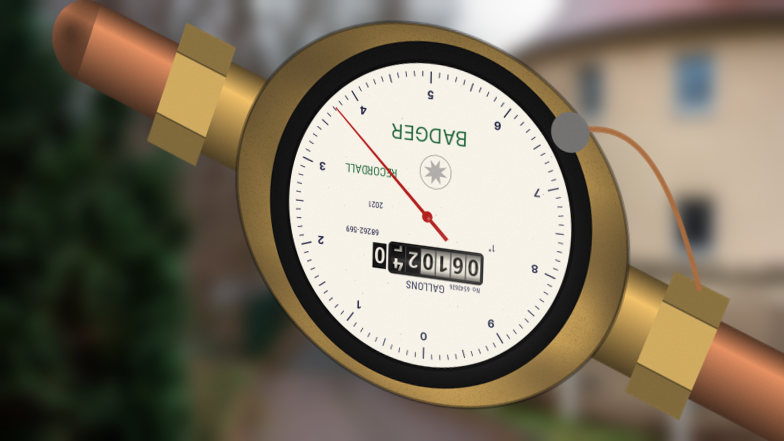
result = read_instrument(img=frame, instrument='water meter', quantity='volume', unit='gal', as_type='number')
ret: 610243.7 gal
